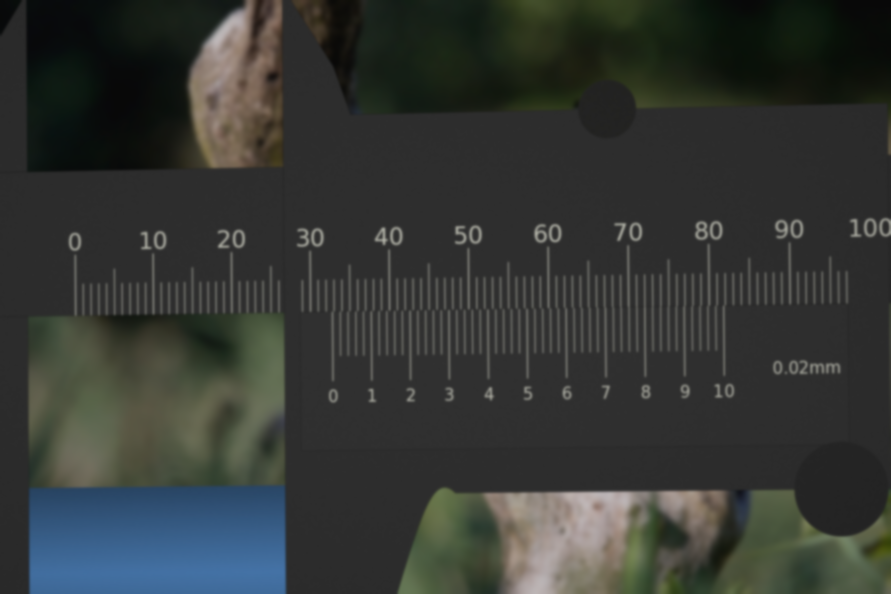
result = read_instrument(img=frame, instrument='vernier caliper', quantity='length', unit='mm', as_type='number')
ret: 32.8 mm
